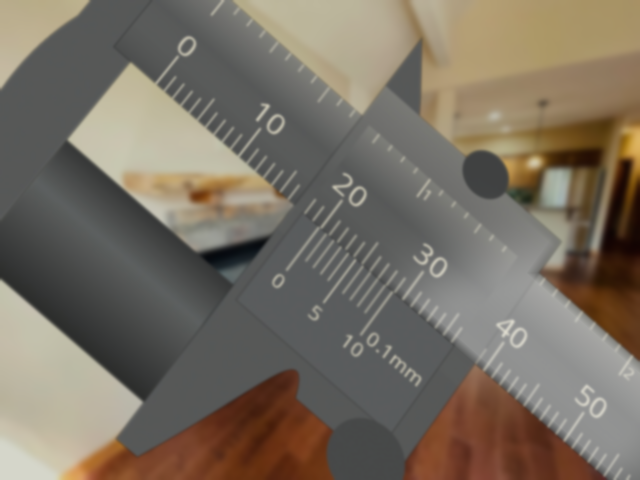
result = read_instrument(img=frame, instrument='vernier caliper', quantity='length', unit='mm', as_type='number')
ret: 19.8 mm
